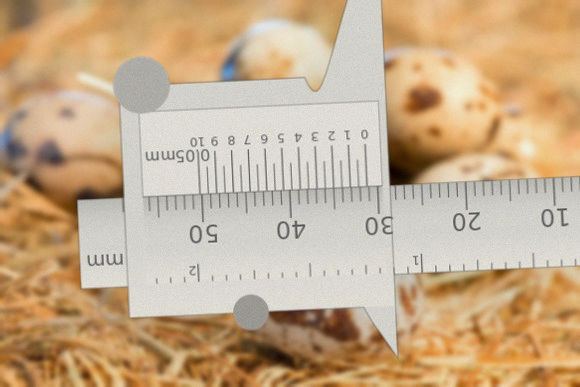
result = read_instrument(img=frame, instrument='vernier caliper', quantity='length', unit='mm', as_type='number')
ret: 31.2 mm
